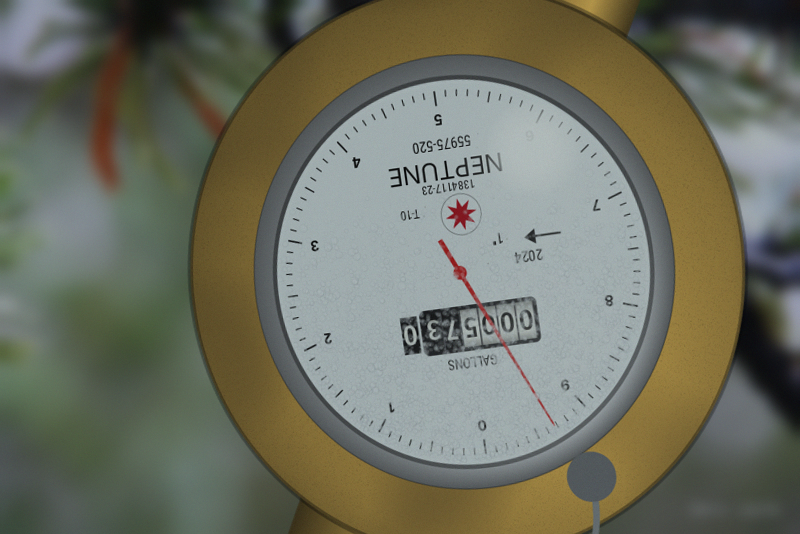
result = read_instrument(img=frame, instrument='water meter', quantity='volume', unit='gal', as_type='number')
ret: 5729.3 gal
